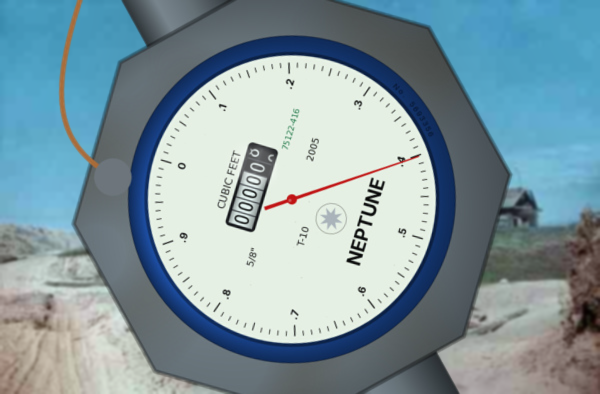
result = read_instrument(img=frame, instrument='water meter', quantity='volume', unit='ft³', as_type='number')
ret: 8.40 ft³
